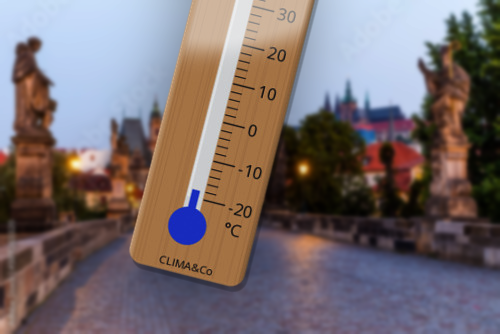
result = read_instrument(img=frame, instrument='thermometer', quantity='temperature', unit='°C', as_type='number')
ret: -18 °C
